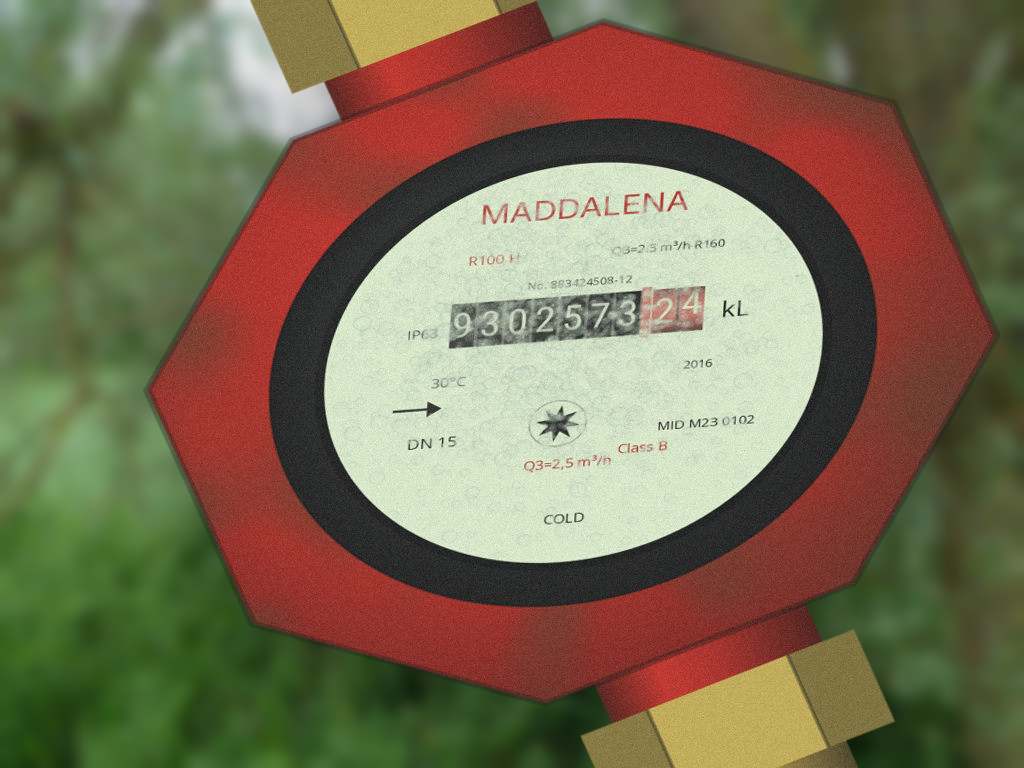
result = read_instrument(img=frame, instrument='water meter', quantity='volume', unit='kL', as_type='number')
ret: 9302573.24 kL
